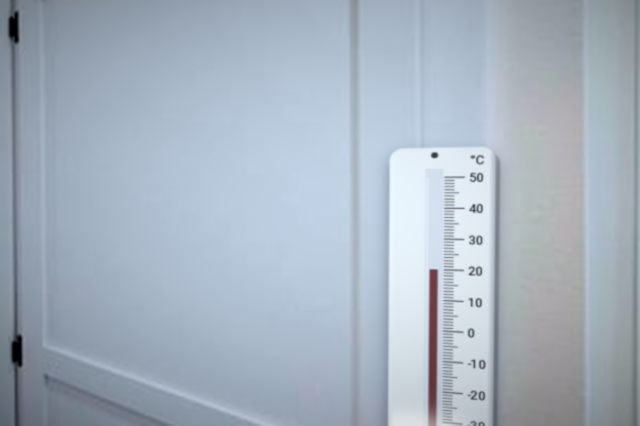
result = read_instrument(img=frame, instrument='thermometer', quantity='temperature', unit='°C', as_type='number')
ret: 20 °C
